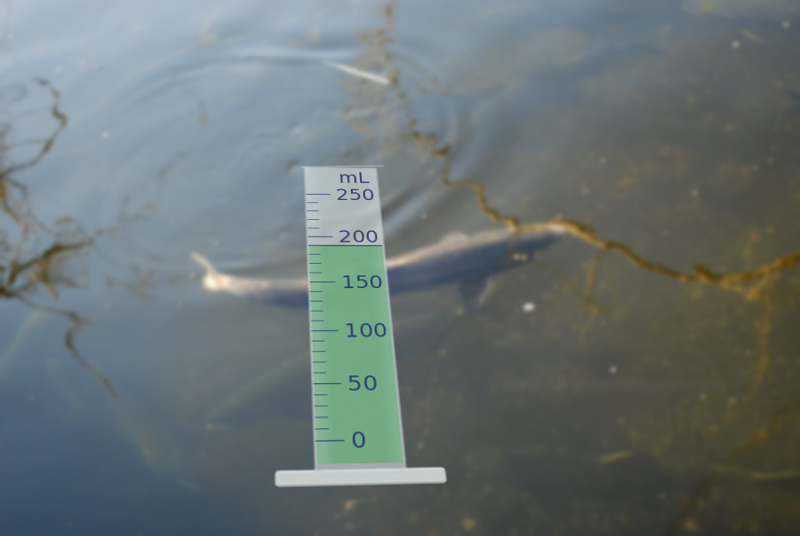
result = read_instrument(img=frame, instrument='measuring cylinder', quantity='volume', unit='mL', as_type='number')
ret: 190 mL
